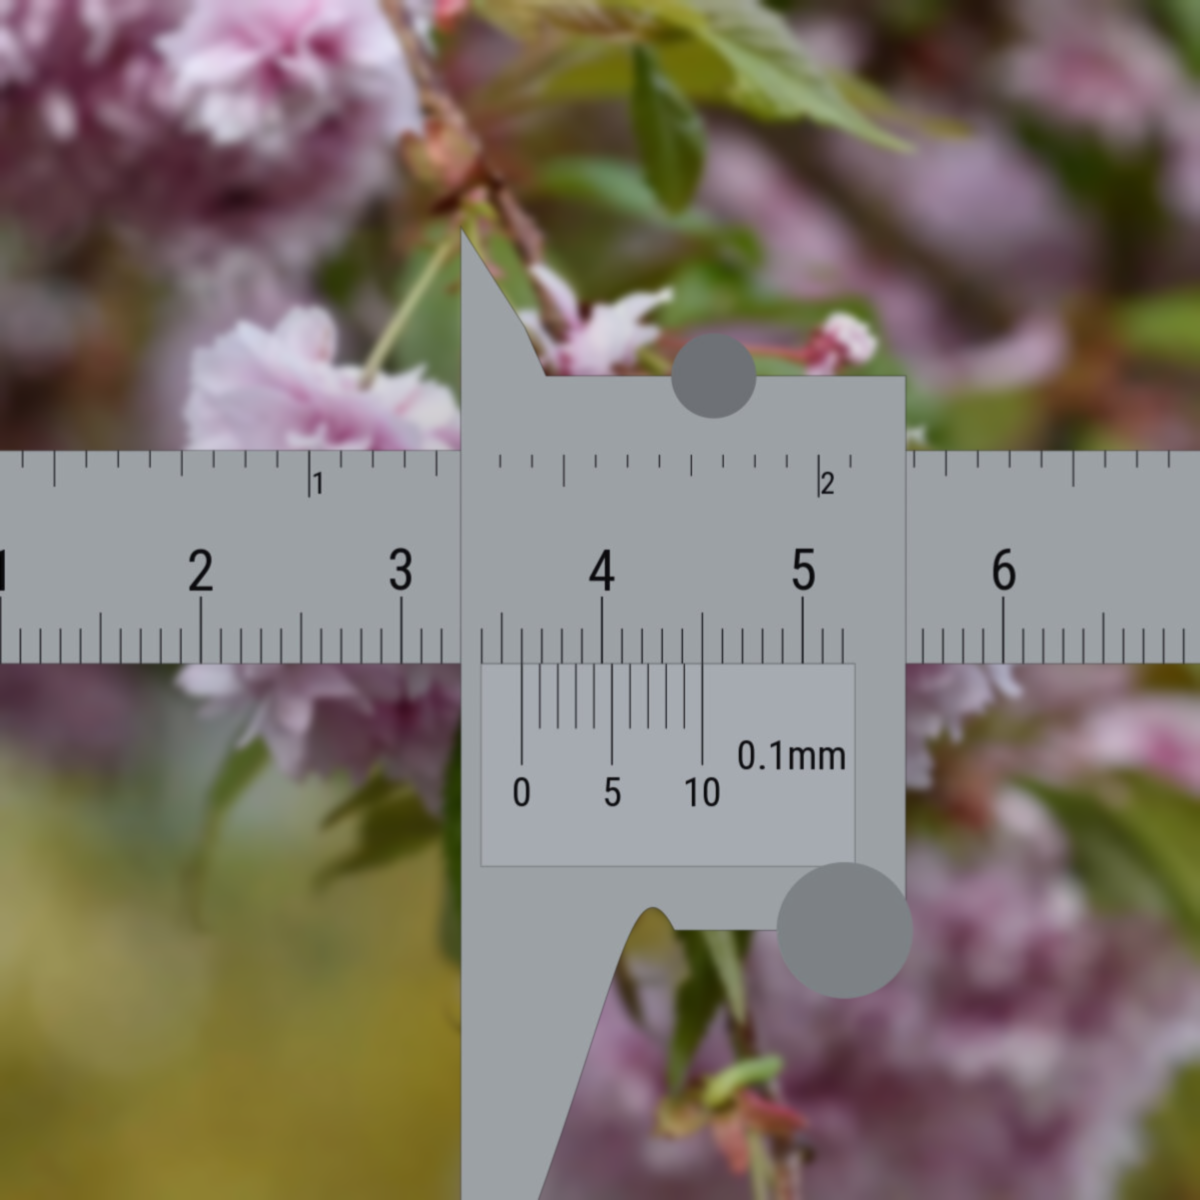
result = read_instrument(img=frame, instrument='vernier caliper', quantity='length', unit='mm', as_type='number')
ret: 36.0 mm
